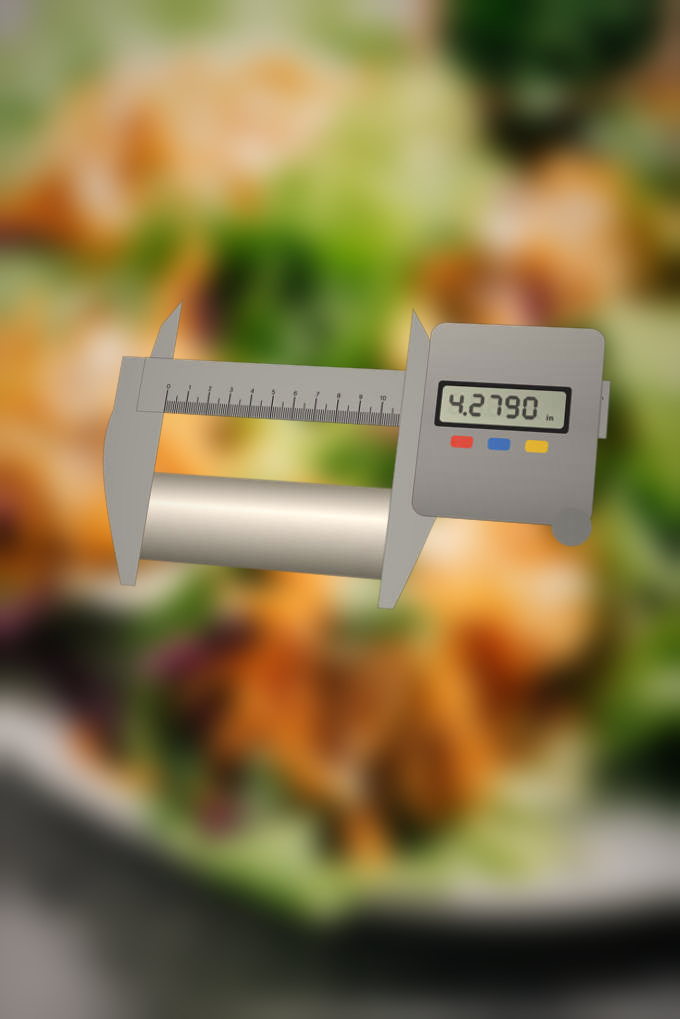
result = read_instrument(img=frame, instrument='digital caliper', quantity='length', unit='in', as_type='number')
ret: 4.2790 in
